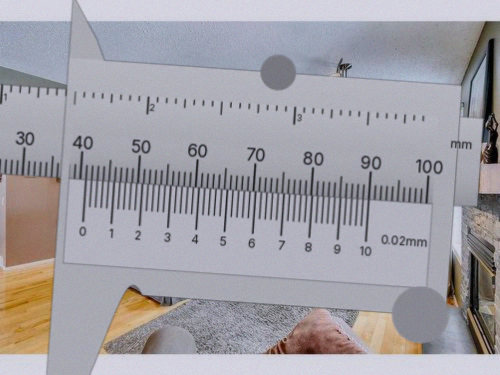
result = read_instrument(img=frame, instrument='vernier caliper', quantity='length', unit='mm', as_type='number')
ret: 41.0 mm
